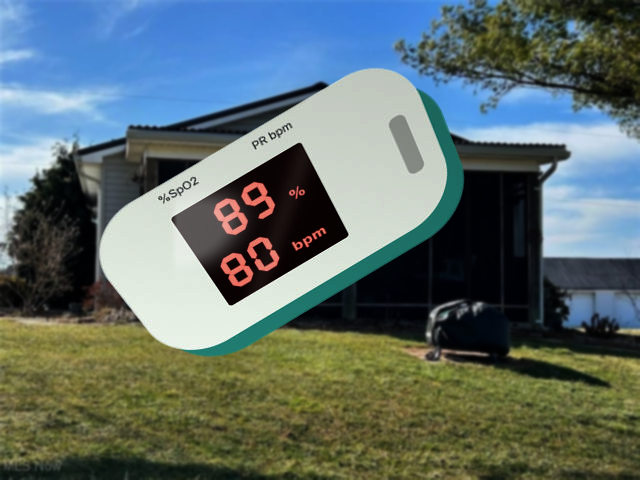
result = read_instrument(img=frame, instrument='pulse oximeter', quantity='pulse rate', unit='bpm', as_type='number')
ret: 80 bpm
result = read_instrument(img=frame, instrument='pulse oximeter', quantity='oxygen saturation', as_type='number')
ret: 89 %
